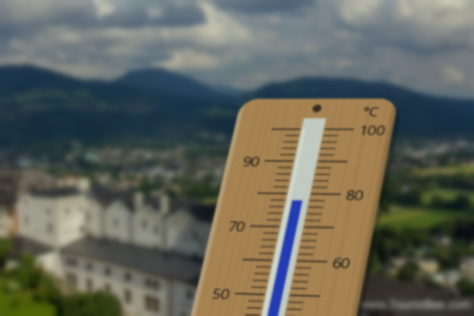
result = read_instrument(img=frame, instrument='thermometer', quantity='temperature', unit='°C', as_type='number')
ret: 78 °C
